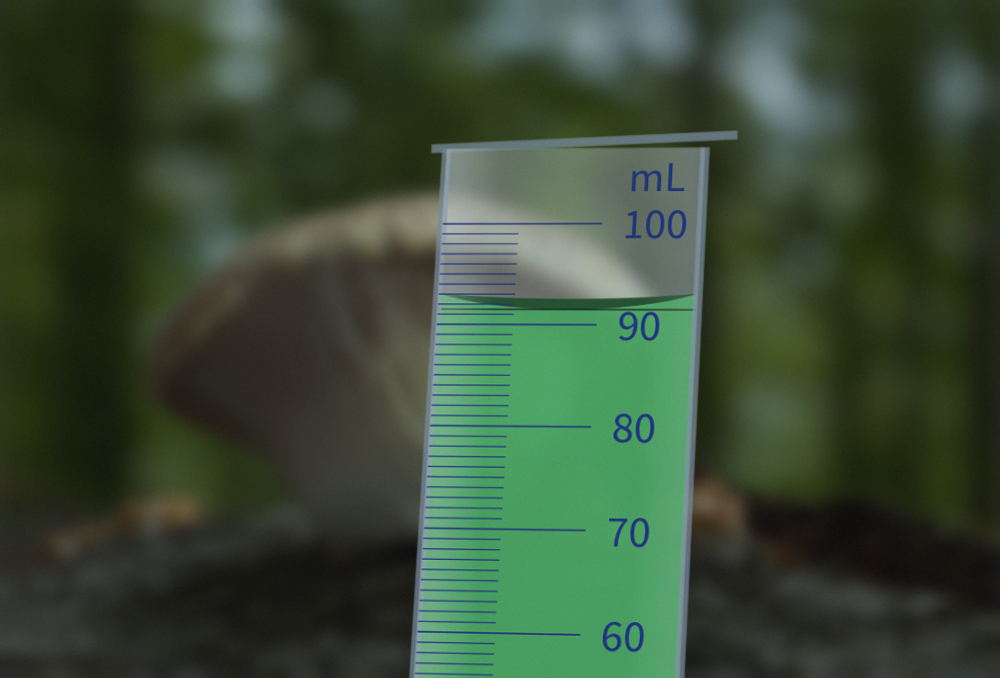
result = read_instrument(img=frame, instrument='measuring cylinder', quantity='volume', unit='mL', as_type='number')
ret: 91.5 mL
